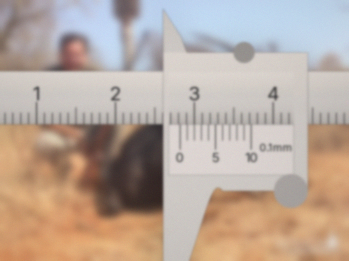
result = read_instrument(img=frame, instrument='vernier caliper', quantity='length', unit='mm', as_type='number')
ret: 28.2 mm
